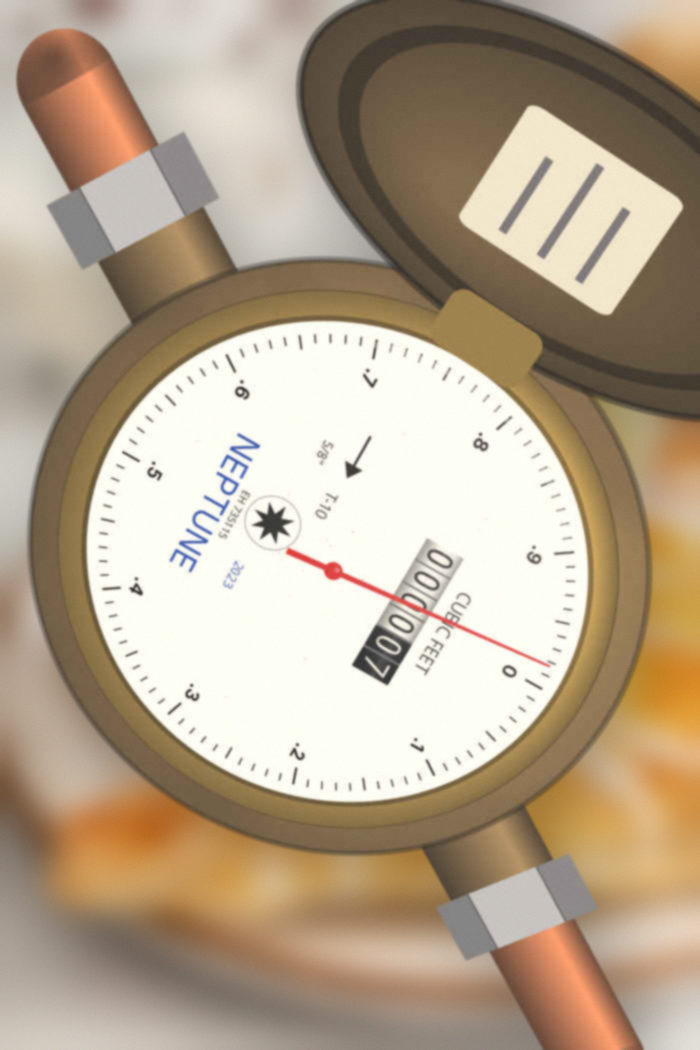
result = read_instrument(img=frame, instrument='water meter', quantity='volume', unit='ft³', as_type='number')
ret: 6.98 ft³
